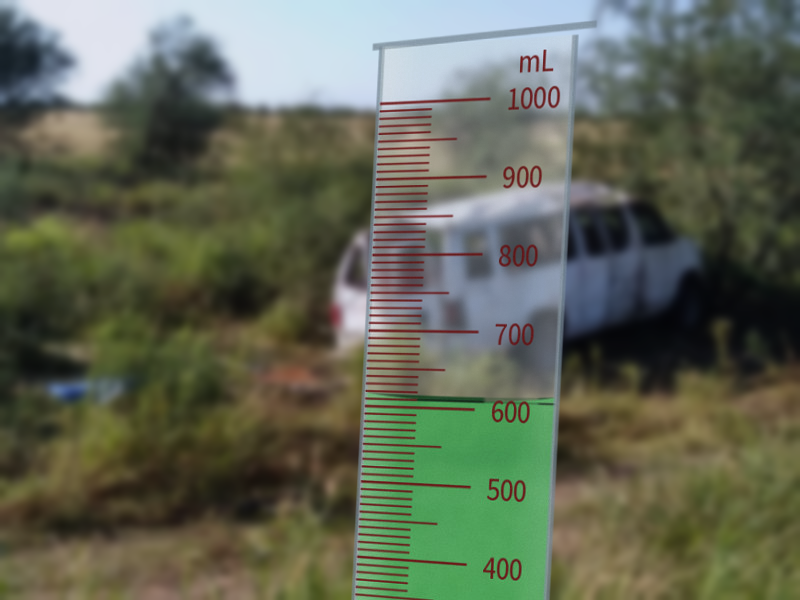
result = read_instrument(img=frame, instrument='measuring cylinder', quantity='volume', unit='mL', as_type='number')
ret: 610 mL
